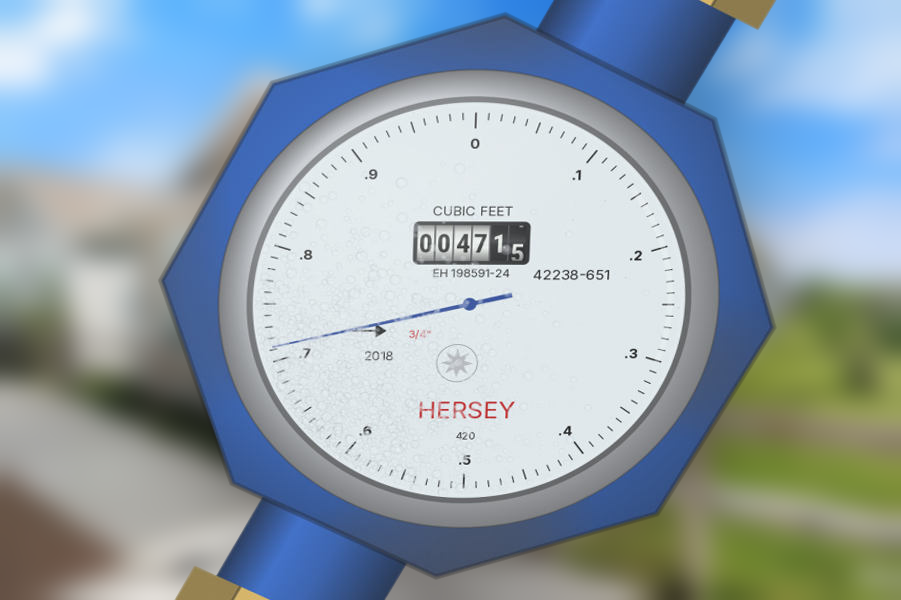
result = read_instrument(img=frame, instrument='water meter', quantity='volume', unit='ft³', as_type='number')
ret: 4714.71 ft³
